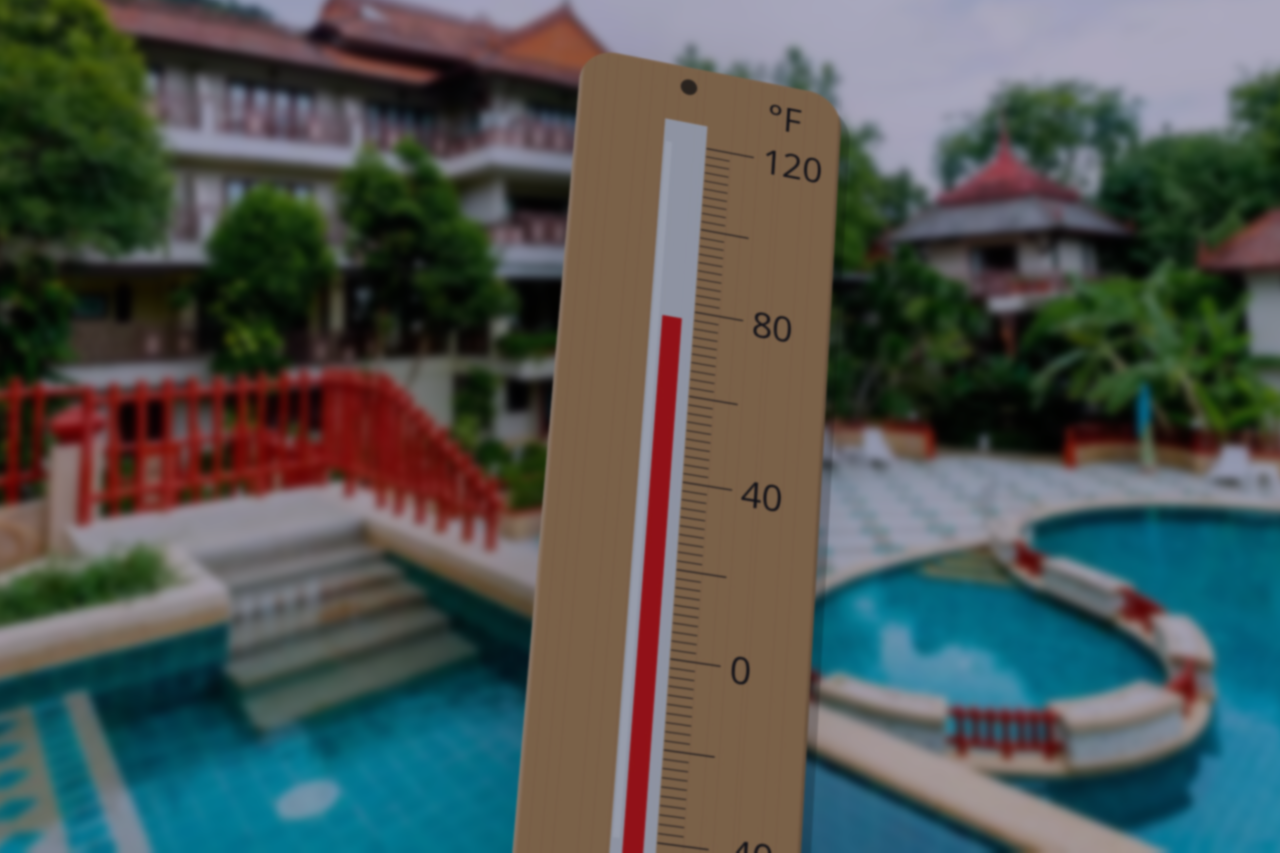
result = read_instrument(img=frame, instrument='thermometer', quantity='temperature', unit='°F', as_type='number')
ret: 78 °F
